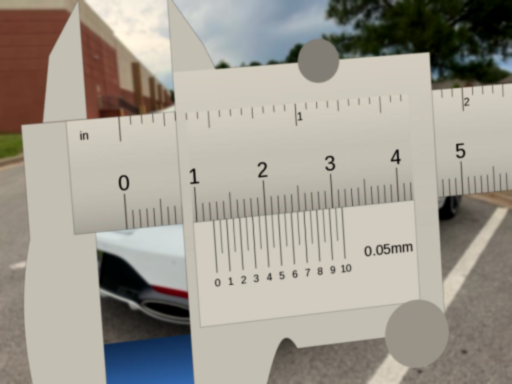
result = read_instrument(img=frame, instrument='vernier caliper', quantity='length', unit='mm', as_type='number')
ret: 12.4 mm
